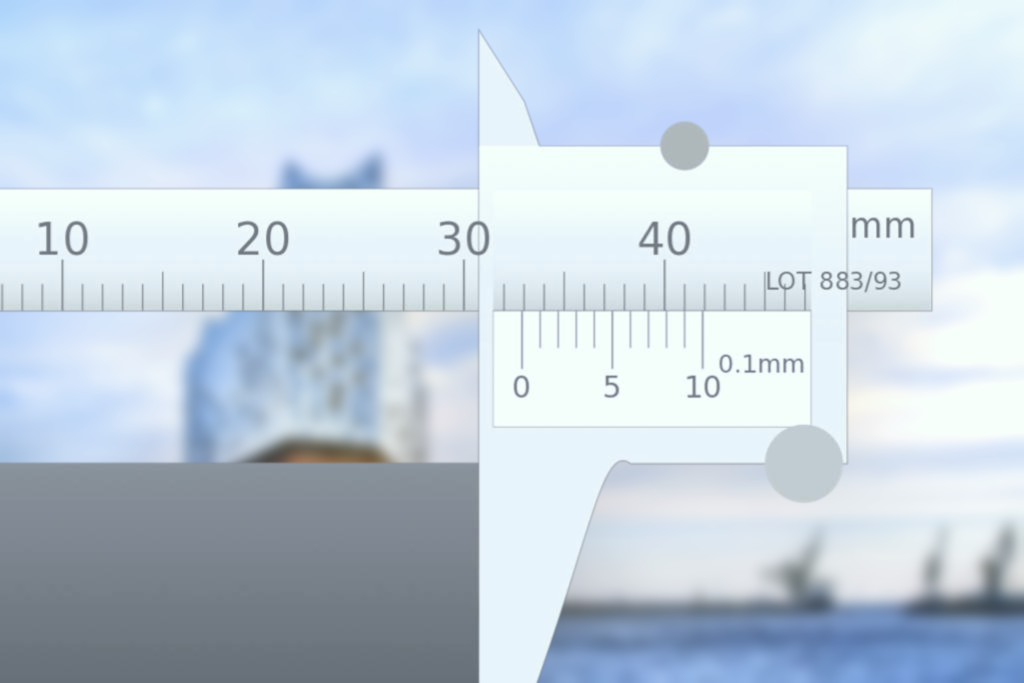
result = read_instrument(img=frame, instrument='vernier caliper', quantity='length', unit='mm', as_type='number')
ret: 32.9 mm
